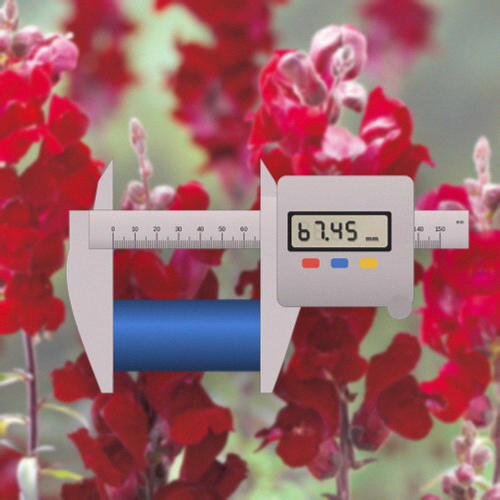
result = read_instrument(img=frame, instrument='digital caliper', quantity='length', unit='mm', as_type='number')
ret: 67.45 mm
